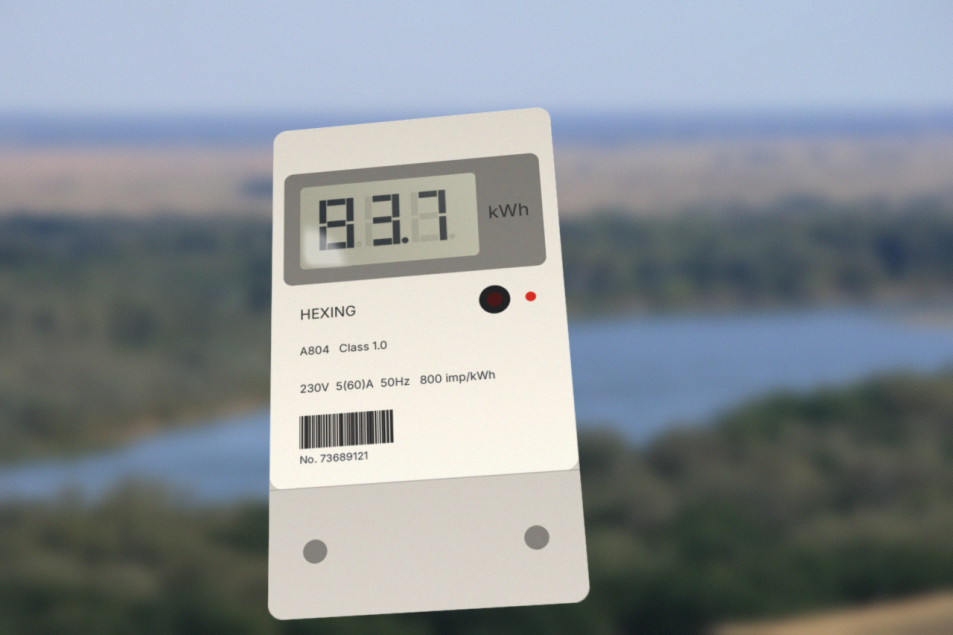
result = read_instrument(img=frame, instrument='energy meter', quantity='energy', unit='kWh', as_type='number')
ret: 83.7 kWh
